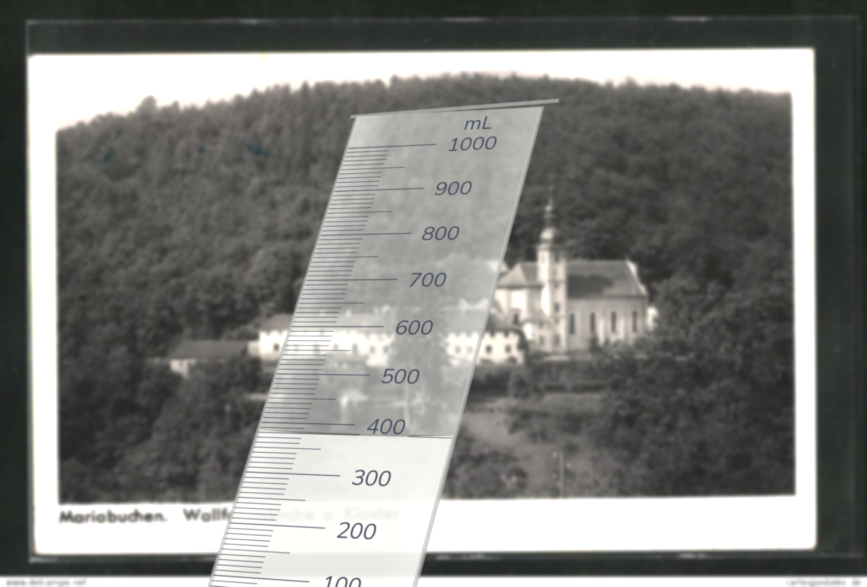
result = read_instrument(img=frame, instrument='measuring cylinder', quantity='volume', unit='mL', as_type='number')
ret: 380 mL
